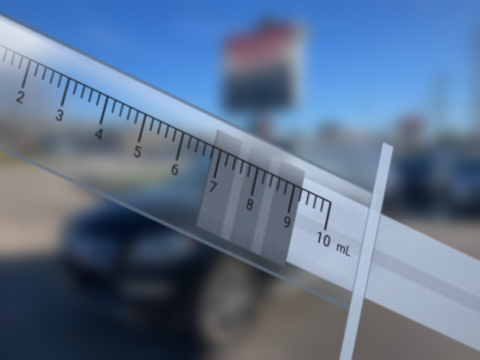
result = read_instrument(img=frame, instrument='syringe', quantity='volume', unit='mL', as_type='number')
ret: 6.8 mL
